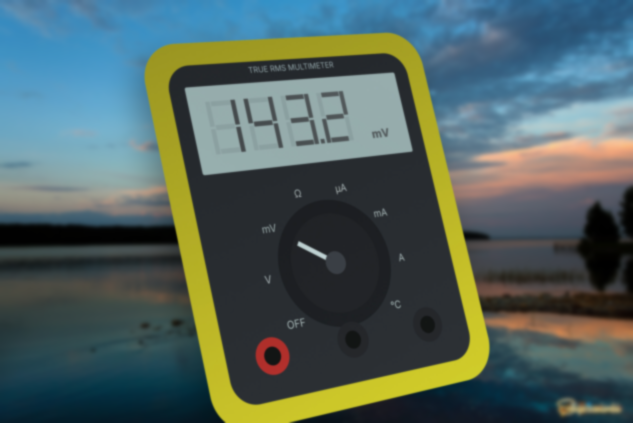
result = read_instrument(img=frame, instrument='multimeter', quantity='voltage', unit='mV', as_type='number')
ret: 143.2 mV
